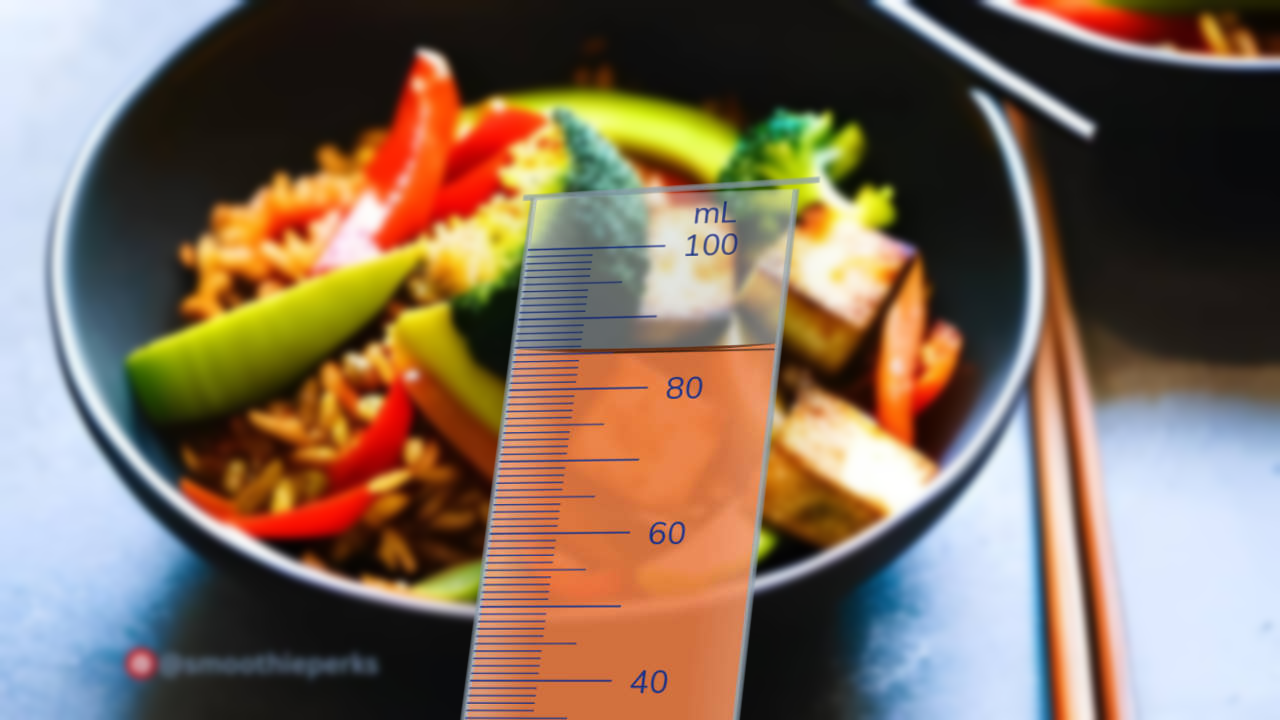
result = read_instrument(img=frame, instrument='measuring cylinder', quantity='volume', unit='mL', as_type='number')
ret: 85 mL
